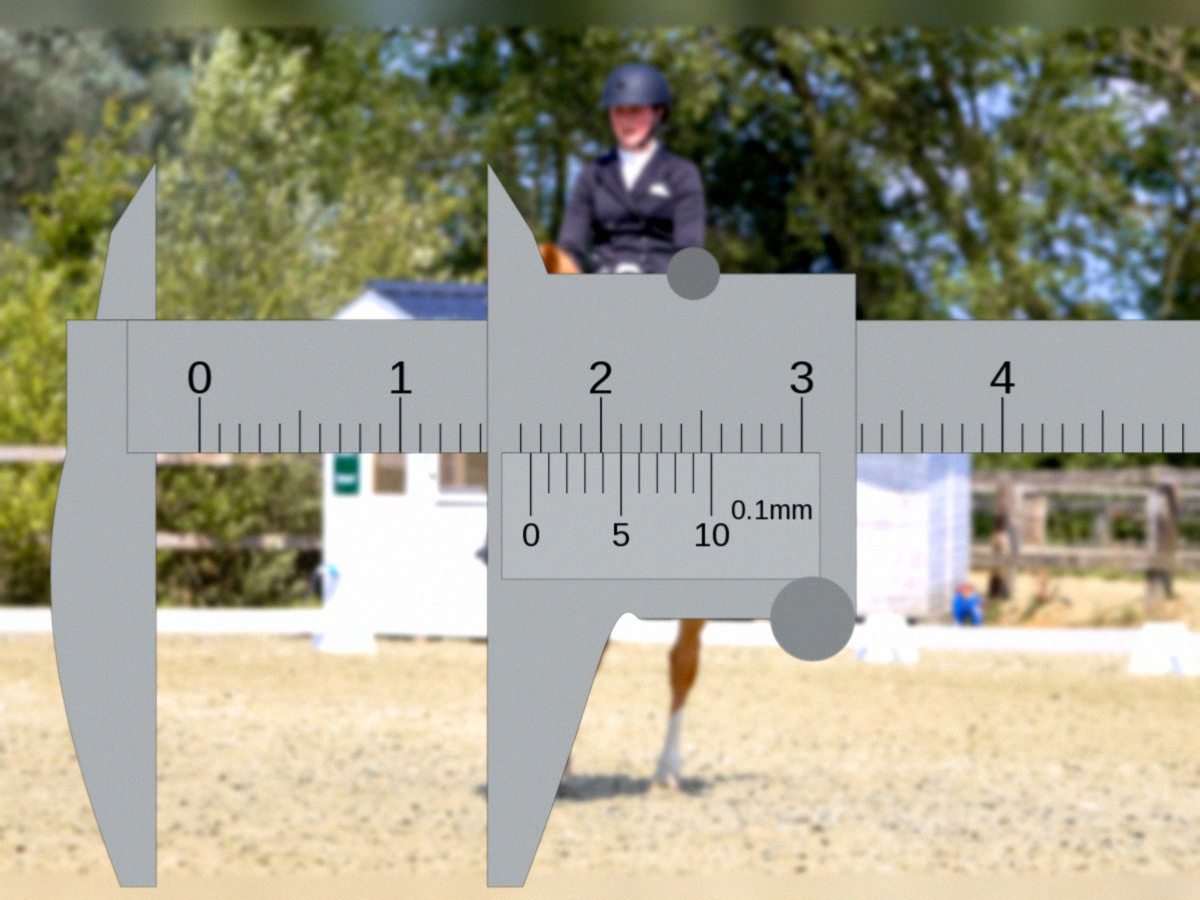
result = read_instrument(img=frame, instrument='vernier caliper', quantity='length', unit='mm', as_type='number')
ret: 16.5 mm
